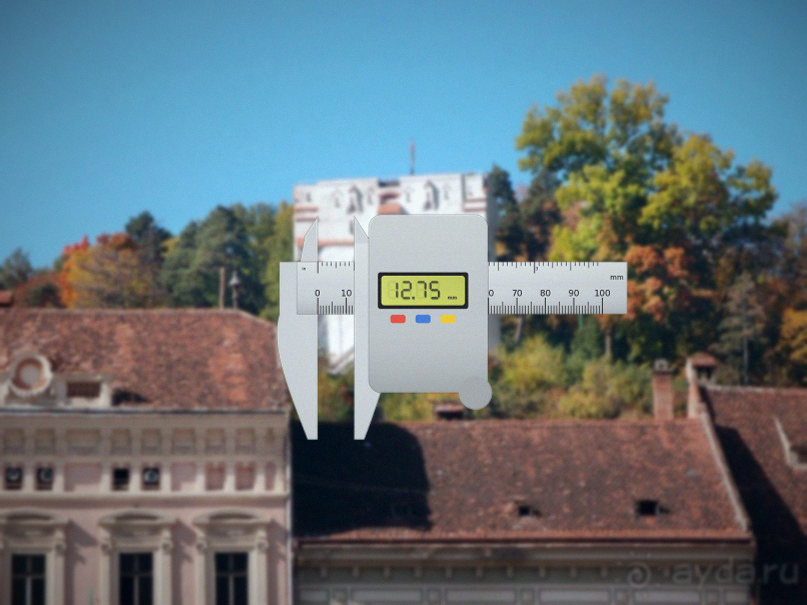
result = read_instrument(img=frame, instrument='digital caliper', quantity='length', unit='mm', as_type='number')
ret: 12.75 mm
